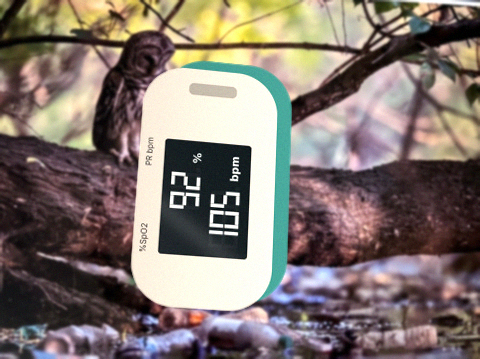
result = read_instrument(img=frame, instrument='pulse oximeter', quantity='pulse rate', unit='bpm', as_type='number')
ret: 105 bpm
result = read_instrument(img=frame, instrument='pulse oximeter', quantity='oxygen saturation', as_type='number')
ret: 92 %
